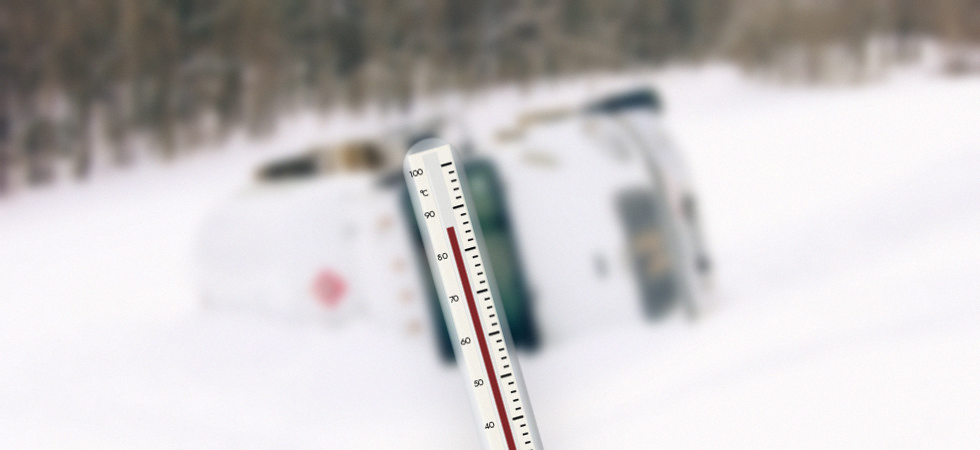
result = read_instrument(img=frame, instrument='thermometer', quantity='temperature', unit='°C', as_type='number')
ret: 86 °C
